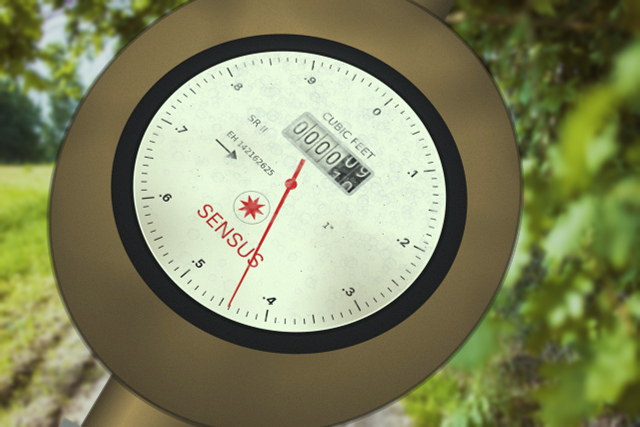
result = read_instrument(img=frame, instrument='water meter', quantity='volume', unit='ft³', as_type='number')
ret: 9.44 ft³
